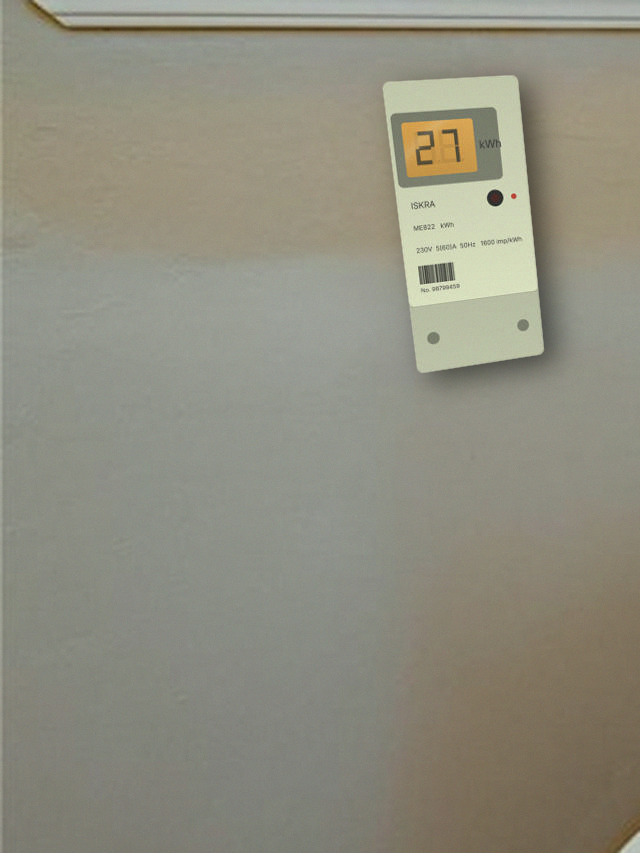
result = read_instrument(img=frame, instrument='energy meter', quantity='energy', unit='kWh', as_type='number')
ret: 27 kWh
